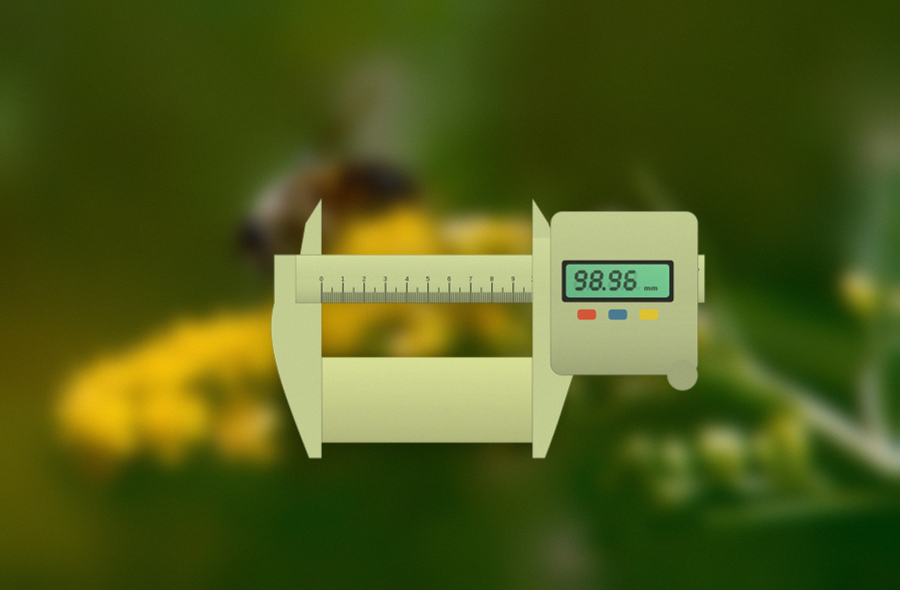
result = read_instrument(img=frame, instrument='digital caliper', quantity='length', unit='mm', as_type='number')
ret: 98.96 mm
